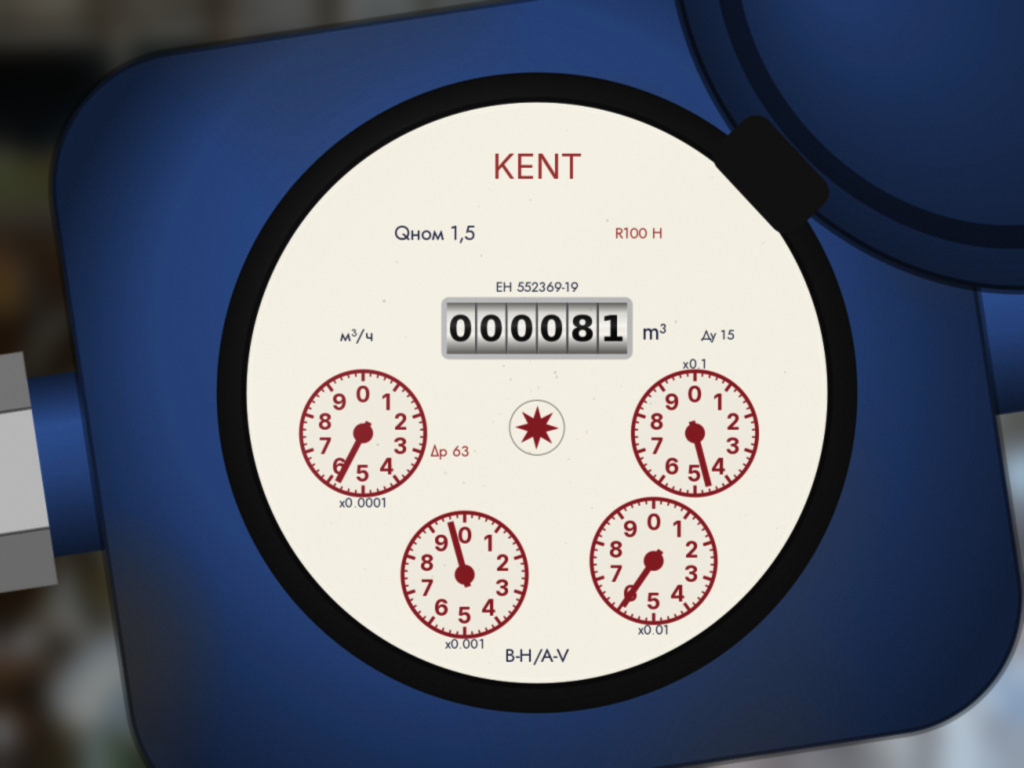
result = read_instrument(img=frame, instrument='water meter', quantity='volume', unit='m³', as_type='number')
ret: 81.4595 m³
